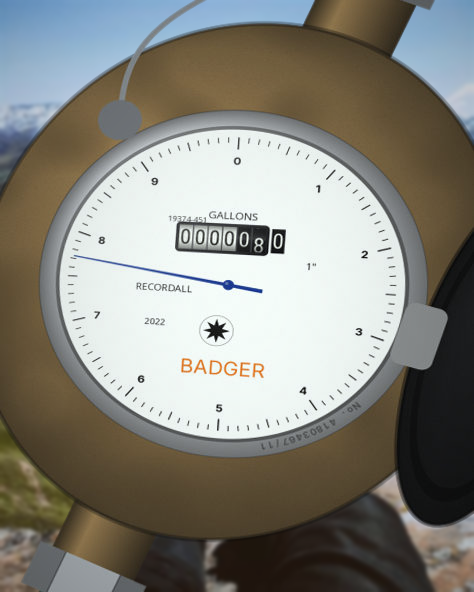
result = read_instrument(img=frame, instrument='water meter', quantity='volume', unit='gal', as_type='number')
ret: 77.7 gal
